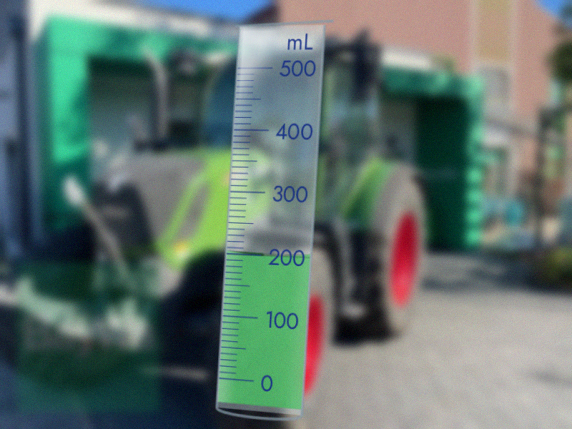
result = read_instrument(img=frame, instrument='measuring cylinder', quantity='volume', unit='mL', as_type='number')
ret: 200 mL
